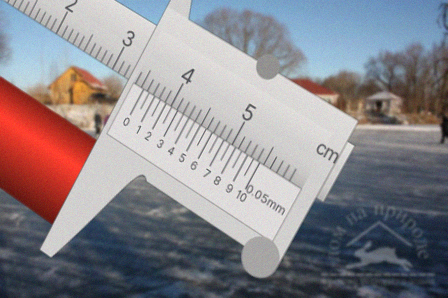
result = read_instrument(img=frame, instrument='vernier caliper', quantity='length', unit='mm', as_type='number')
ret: 35.4 mm
